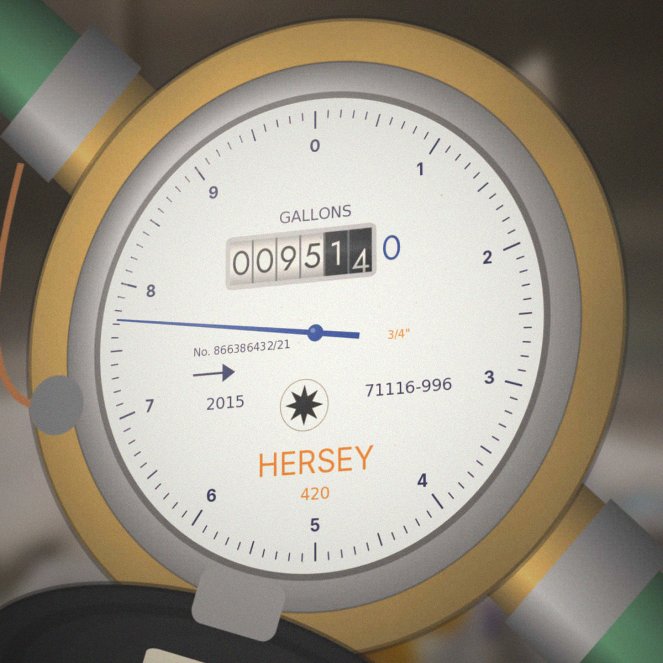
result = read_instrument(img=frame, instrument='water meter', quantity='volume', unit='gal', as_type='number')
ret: 95137.7 gal
